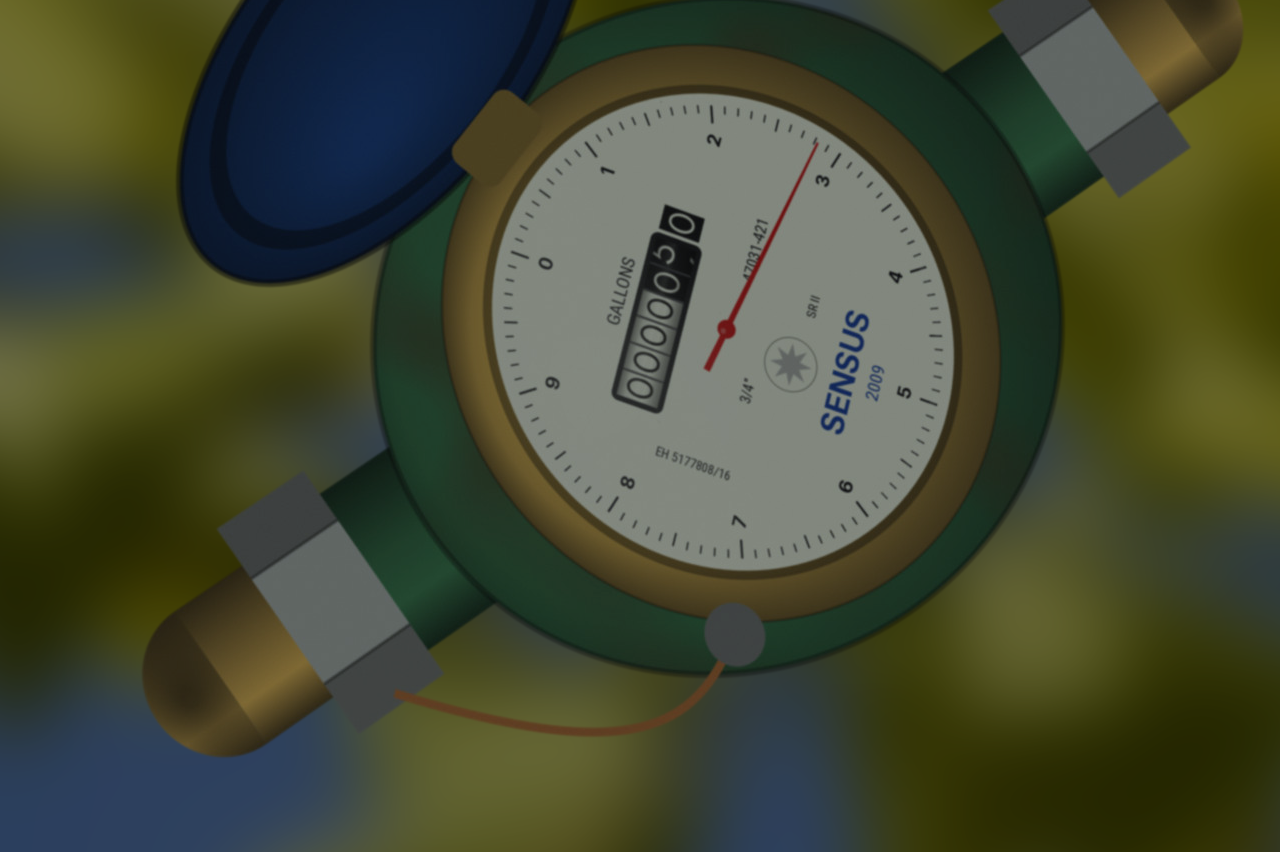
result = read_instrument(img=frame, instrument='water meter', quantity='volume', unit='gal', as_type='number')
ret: 52.8 gal
